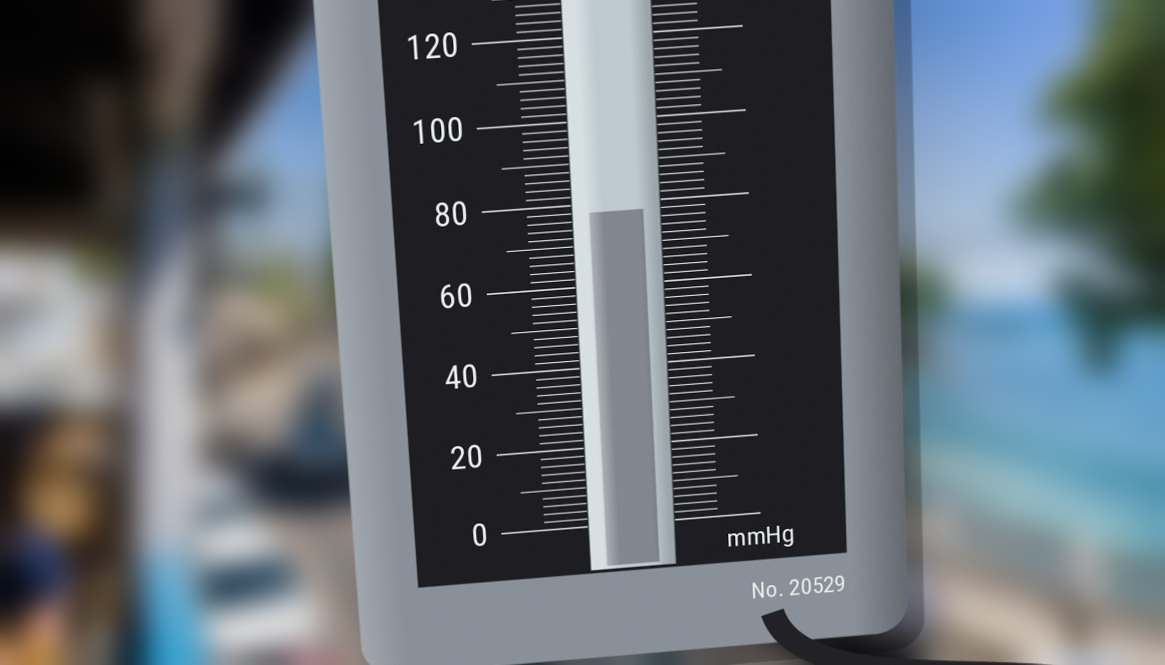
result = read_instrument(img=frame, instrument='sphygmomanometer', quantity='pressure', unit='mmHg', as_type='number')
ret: 78 mmHg
